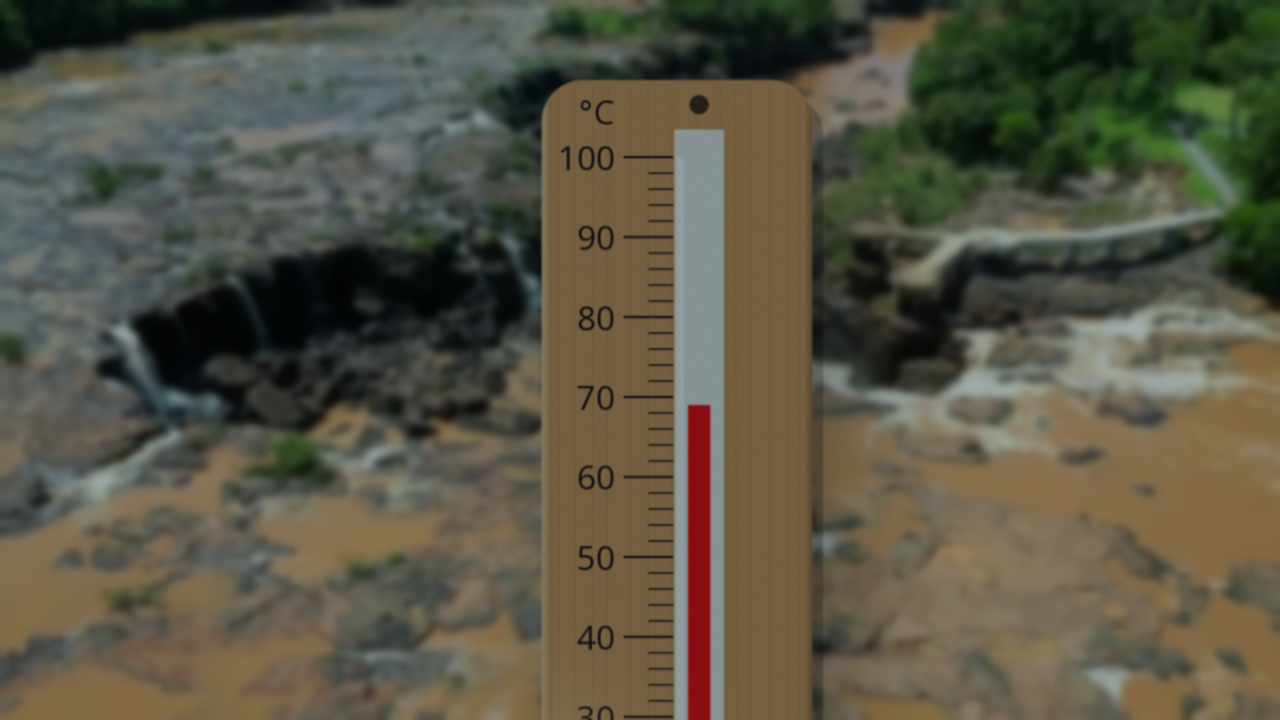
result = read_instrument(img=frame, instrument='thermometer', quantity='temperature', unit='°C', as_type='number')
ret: 69 °C
